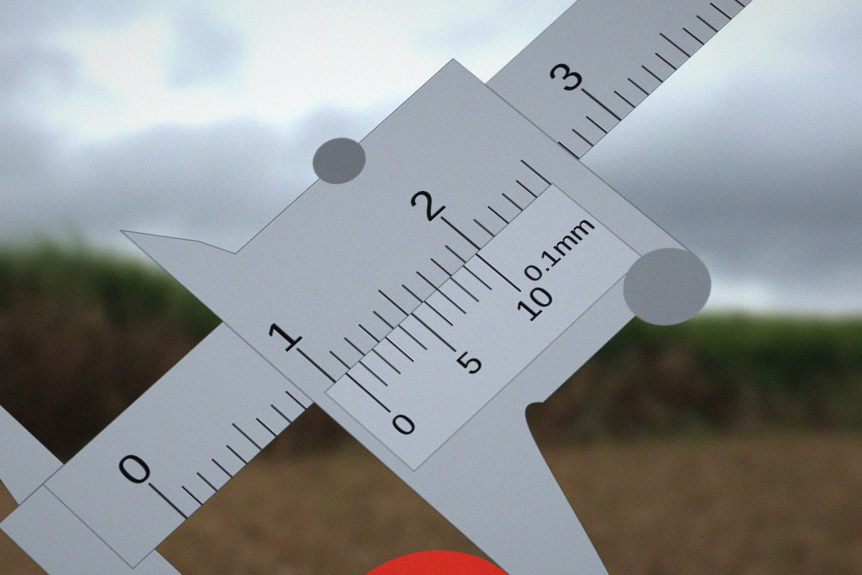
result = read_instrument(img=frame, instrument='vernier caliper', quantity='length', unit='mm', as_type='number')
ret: 10.7 mm
